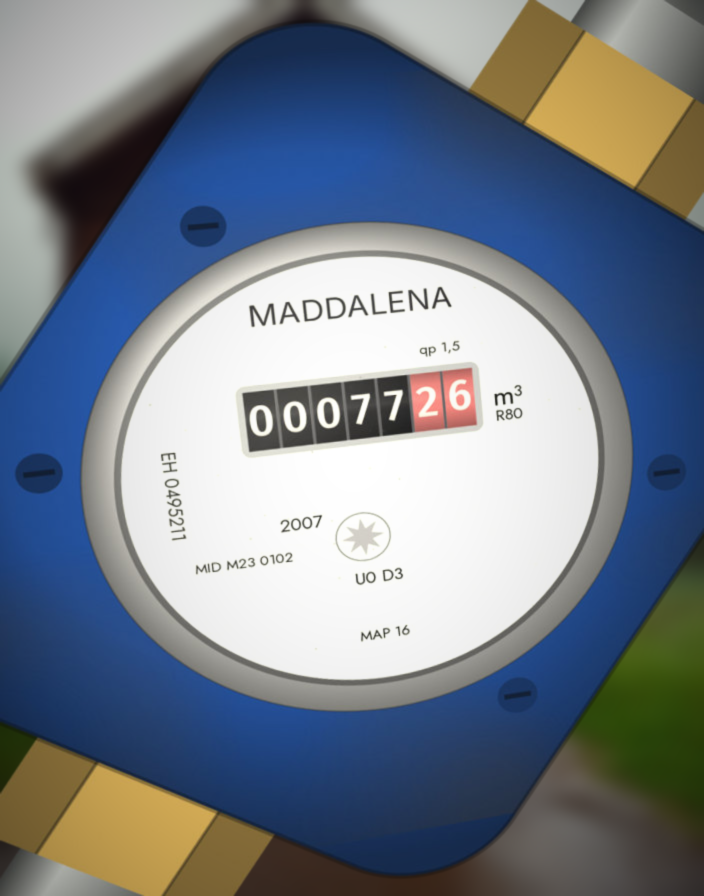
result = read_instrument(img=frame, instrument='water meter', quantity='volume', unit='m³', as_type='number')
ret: 77.26 m³
